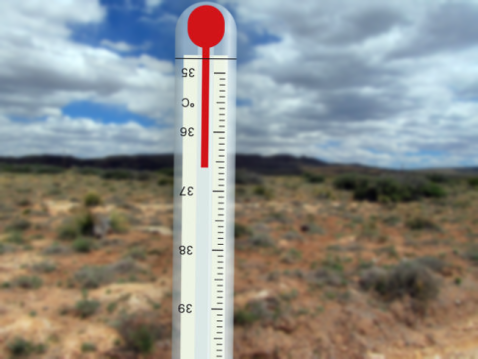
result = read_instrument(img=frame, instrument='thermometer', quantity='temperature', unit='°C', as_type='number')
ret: 36.6 °C
